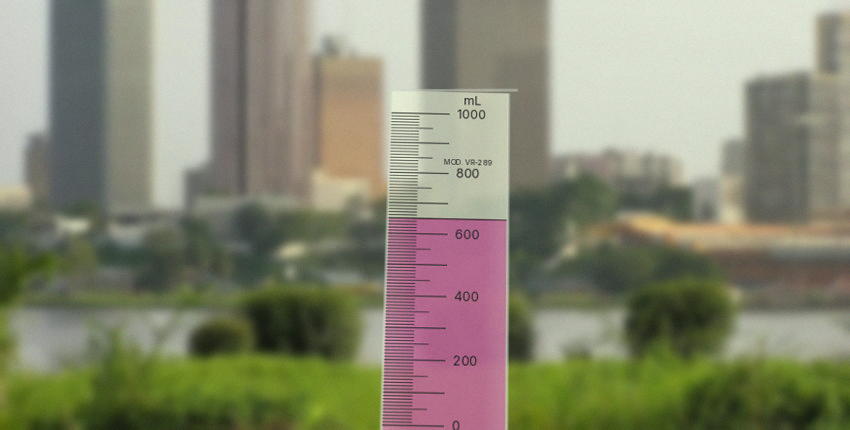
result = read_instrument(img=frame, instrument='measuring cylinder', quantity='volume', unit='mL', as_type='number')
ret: 650 mL
